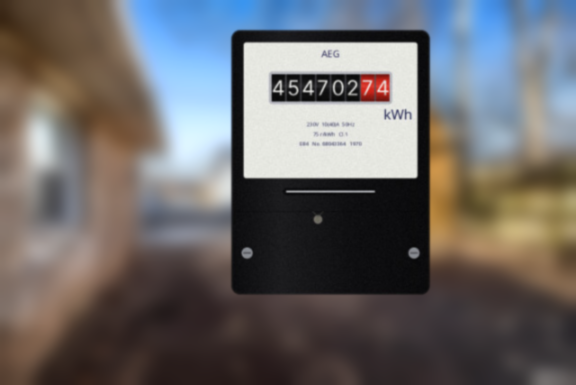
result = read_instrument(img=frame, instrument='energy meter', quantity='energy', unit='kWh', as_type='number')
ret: 454702.74 kWh
